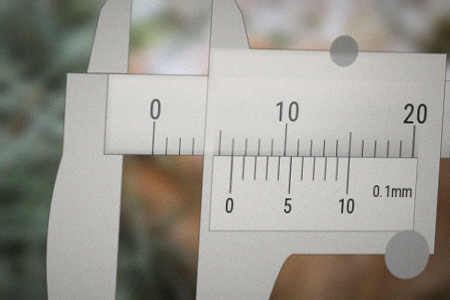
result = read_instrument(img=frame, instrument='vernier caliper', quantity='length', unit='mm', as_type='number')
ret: 6.0 mm
